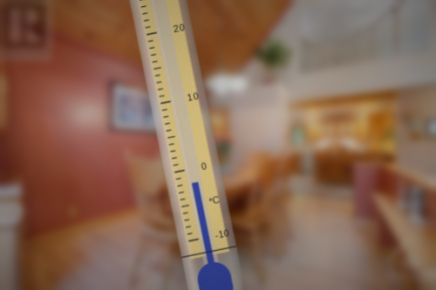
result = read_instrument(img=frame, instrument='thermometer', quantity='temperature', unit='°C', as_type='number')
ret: -2 °C
